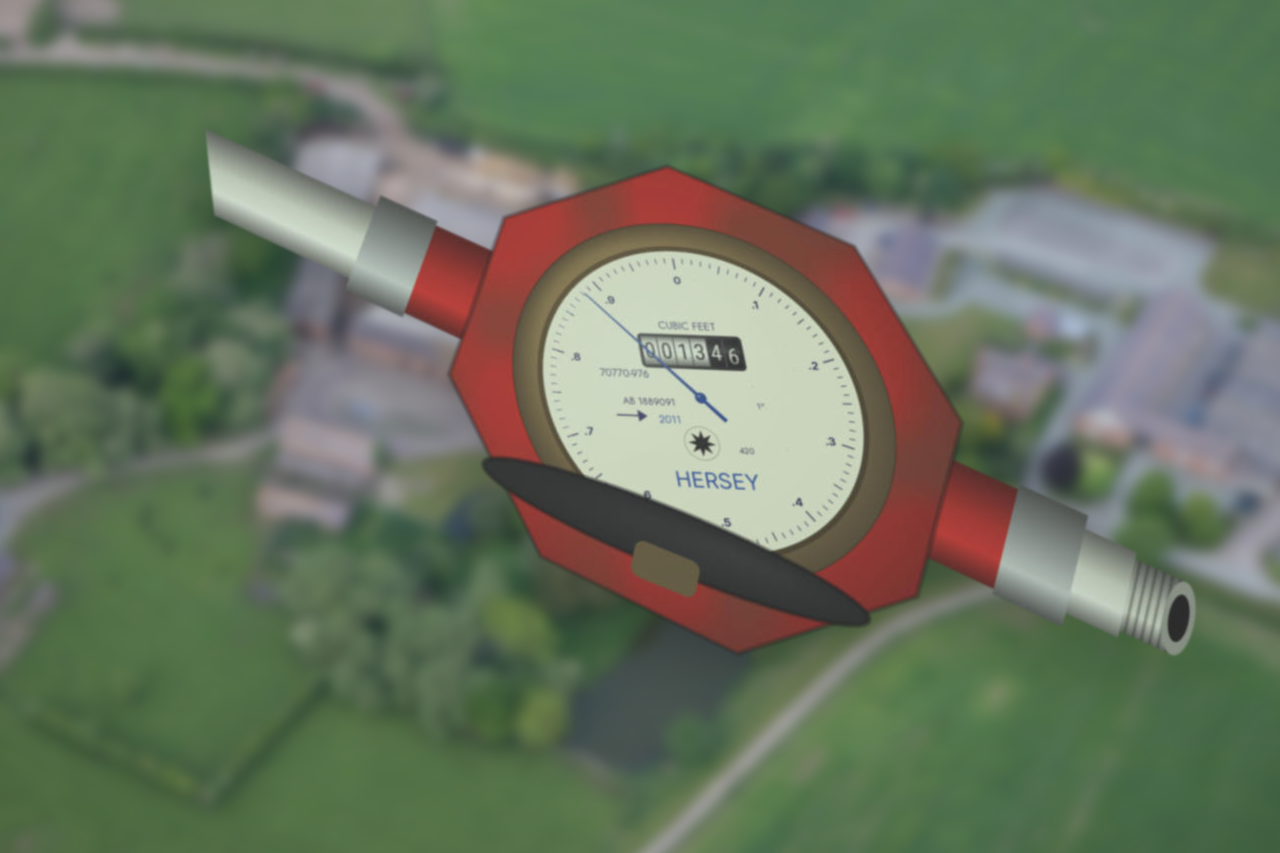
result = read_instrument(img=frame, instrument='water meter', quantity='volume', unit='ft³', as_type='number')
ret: 1345.88 ft³
